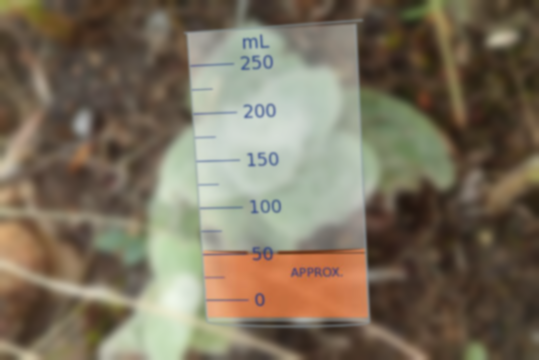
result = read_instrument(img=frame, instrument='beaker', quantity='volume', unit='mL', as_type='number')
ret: 50 mL
